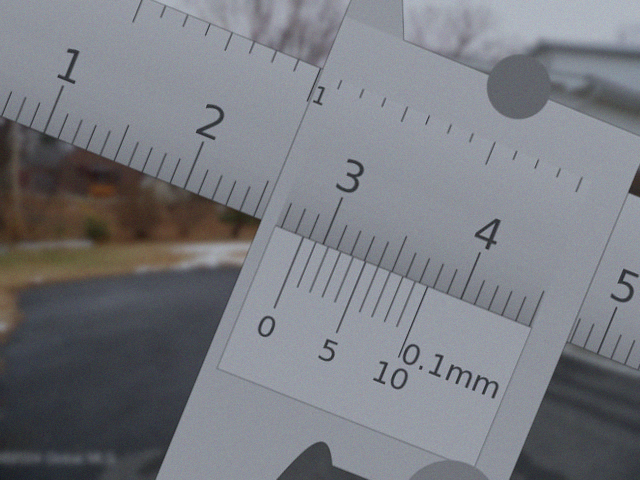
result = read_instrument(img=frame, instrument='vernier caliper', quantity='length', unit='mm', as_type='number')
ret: 28.6 mm
